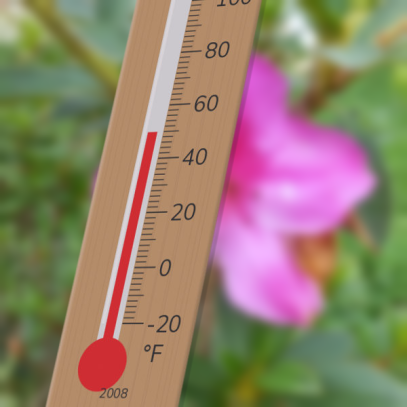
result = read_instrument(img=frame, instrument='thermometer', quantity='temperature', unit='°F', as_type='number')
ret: 50 °F
